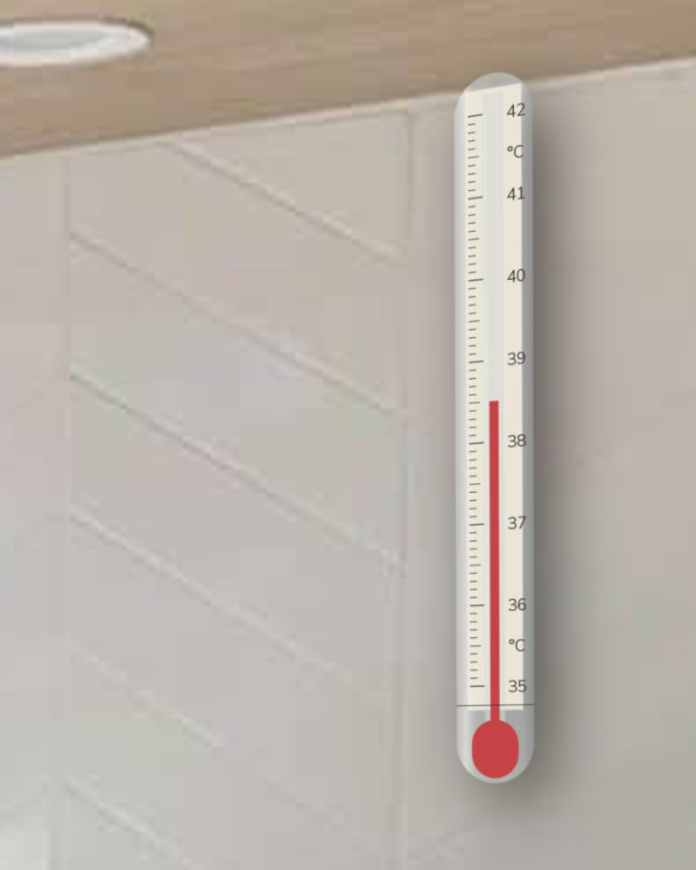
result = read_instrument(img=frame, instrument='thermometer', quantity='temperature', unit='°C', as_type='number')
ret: 38.5 °C
